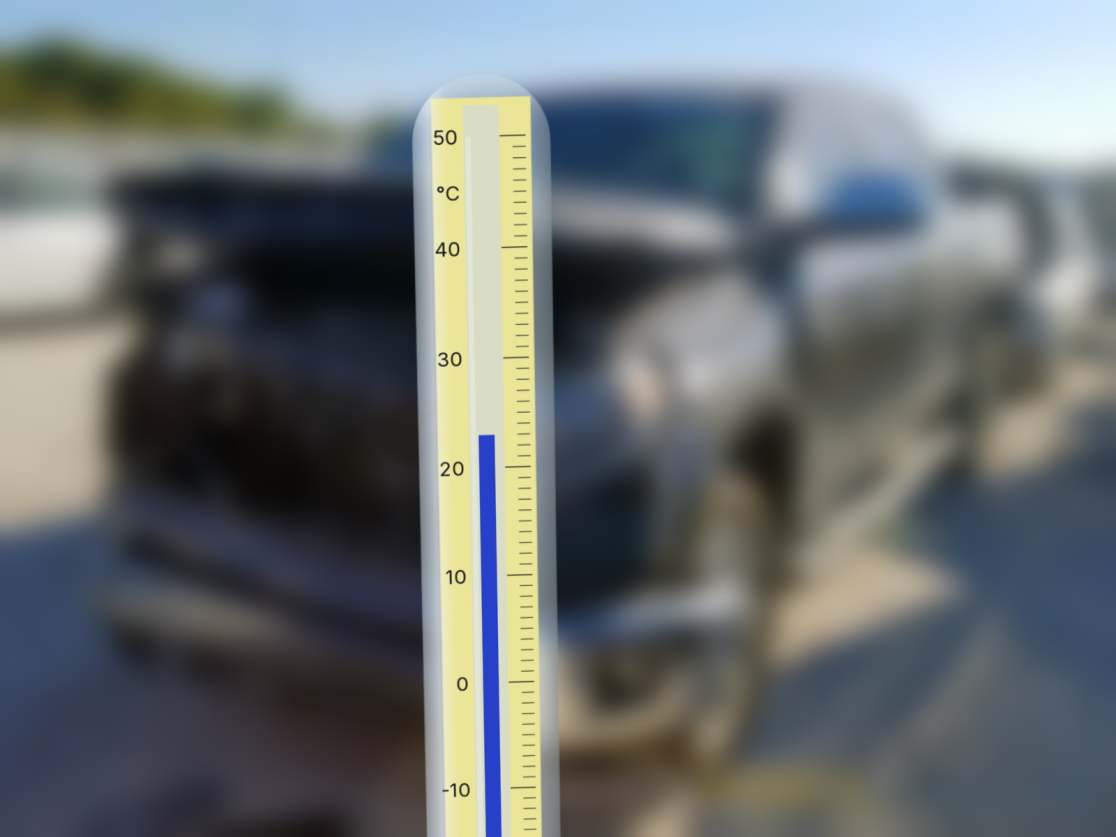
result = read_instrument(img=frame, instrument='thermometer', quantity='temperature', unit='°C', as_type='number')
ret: 23 °C
